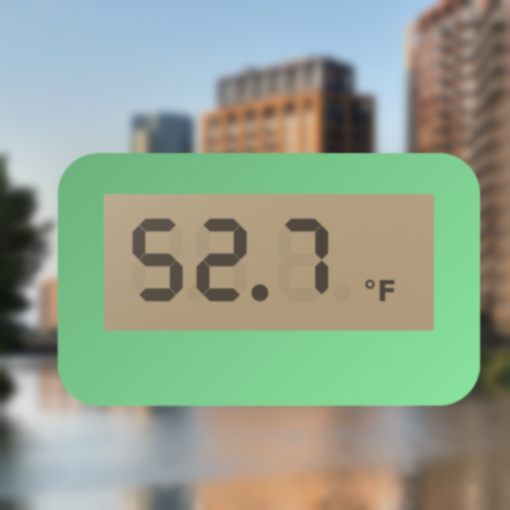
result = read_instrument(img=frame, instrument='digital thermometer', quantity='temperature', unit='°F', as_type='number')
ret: 52.7 °F
